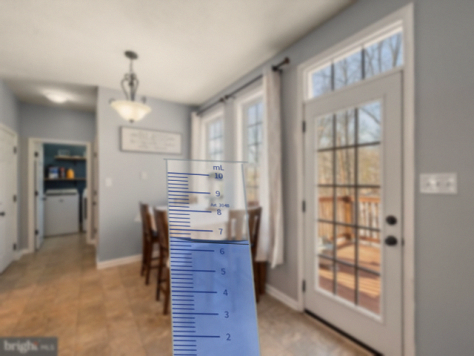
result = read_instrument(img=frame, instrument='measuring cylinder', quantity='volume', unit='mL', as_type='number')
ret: 6.4 mL
